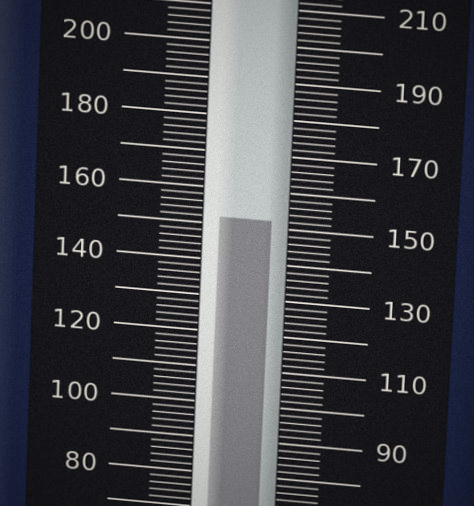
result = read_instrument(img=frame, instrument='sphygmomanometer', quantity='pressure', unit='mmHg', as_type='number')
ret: 152 mmHg
